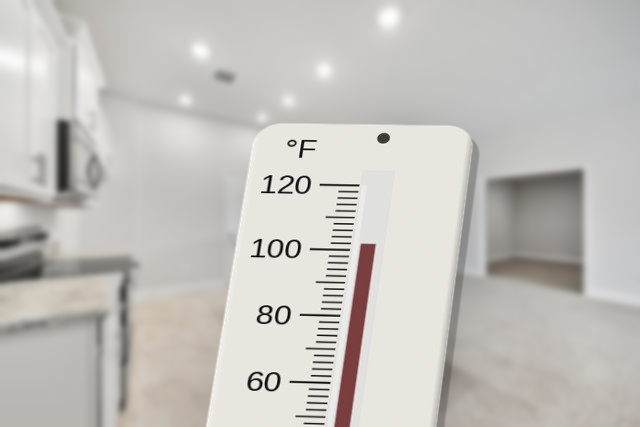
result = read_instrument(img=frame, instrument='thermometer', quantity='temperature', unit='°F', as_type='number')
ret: 102 °F
